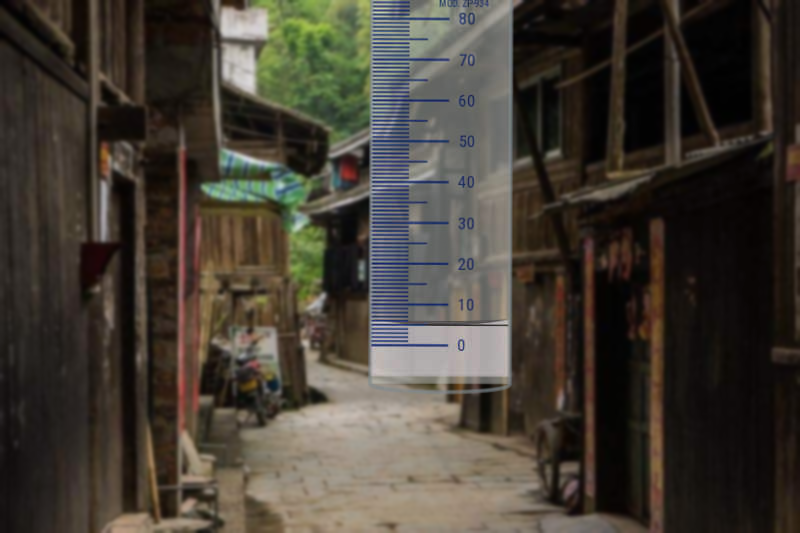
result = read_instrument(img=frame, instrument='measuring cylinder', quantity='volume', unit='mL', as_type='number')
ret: 5 mL
